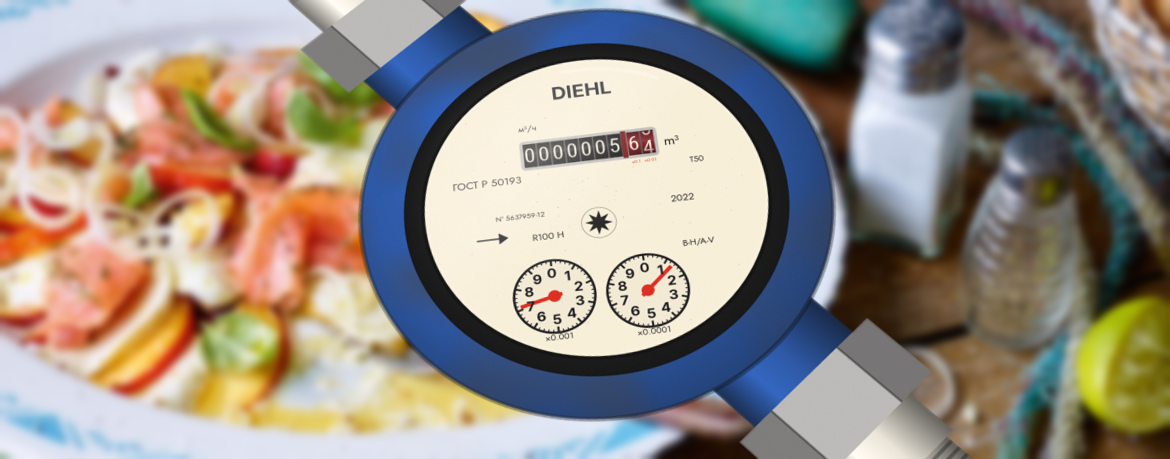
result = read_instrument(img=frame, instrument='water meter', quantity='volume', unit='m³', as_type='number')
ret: 5.6371 m³
